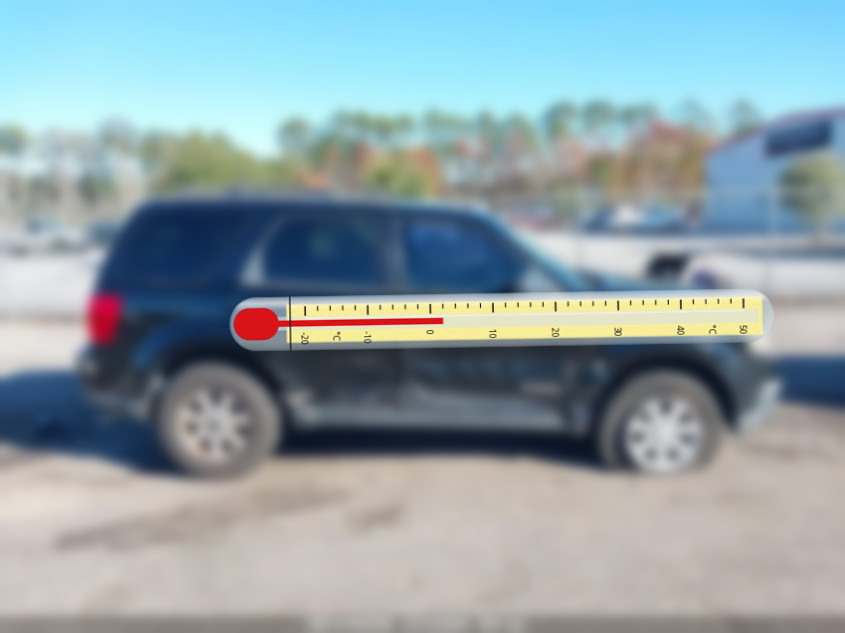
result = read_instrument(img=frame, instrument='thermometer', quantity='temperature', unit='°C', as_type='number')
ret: 2 °C
